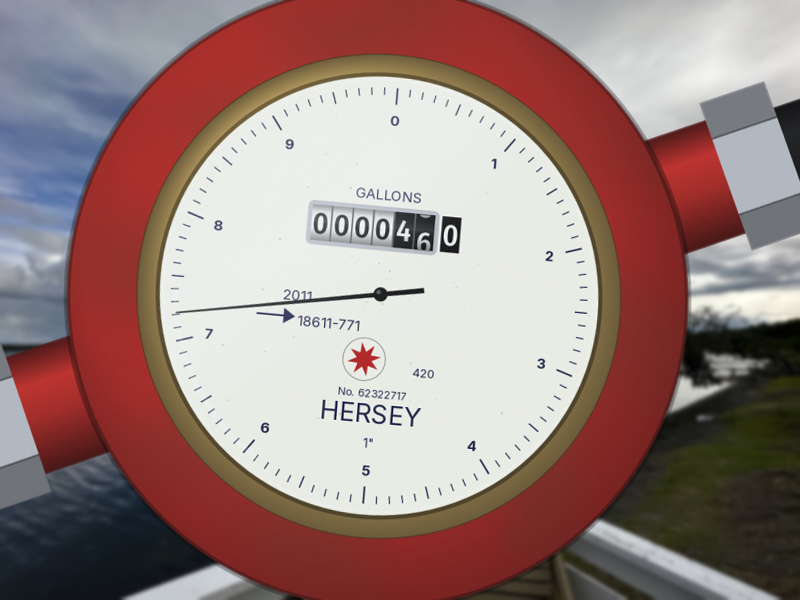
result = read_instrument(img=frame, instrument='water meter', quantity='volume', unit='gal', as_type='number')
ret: 457.2 gal
